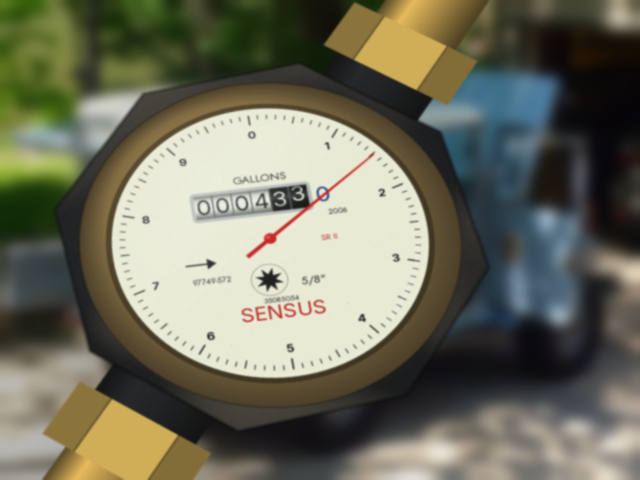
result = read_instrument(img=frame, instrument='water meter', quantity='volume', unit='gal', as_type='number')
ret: 4331.5 gal
